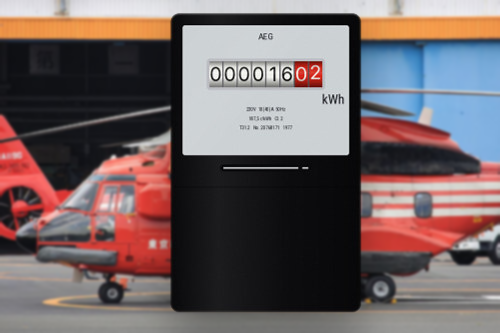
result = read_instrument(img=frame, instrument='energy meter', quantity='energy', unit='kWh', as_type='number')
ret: 16.02 kWh
